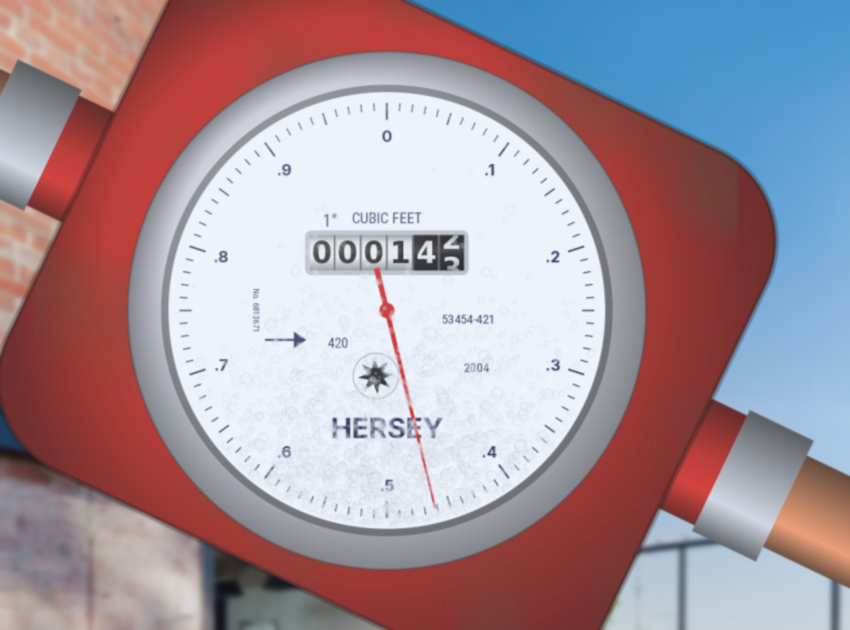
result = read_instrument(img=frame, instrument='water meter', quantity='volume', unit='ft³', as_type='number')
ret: 142.46 ft³
